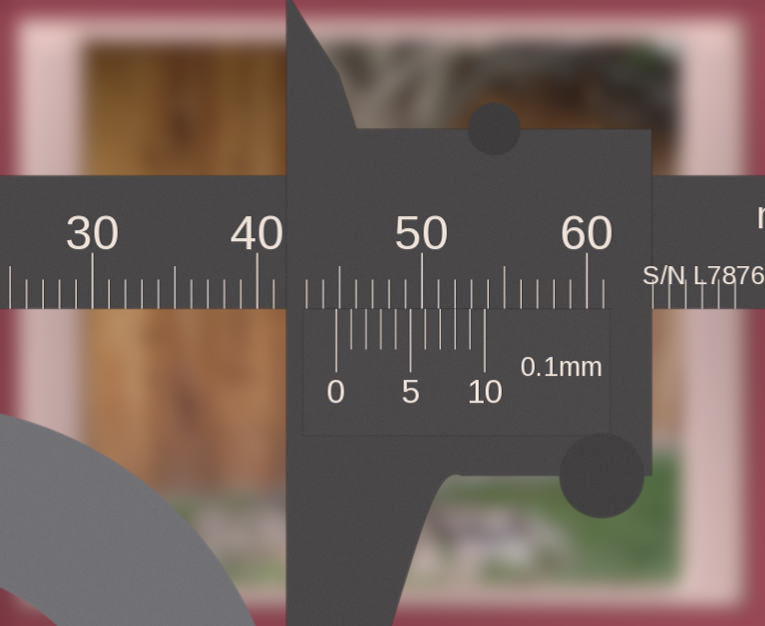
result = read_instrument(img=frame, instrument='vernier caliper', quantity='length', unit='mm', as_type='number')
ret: 44.8 mm
